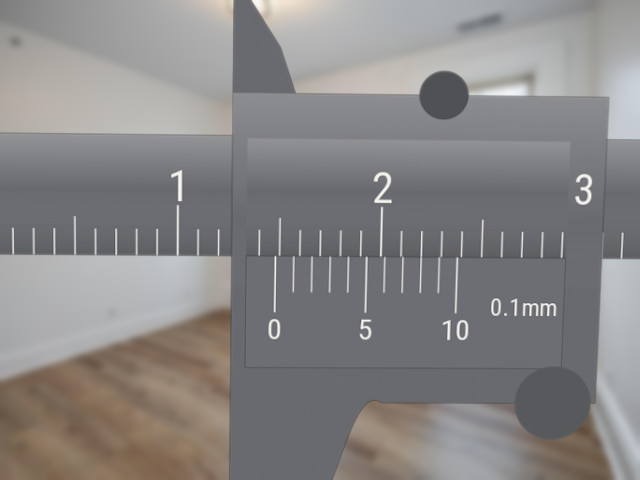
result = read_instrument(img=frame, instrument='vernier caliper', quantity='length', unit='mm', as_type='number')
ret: 14.8 mm
